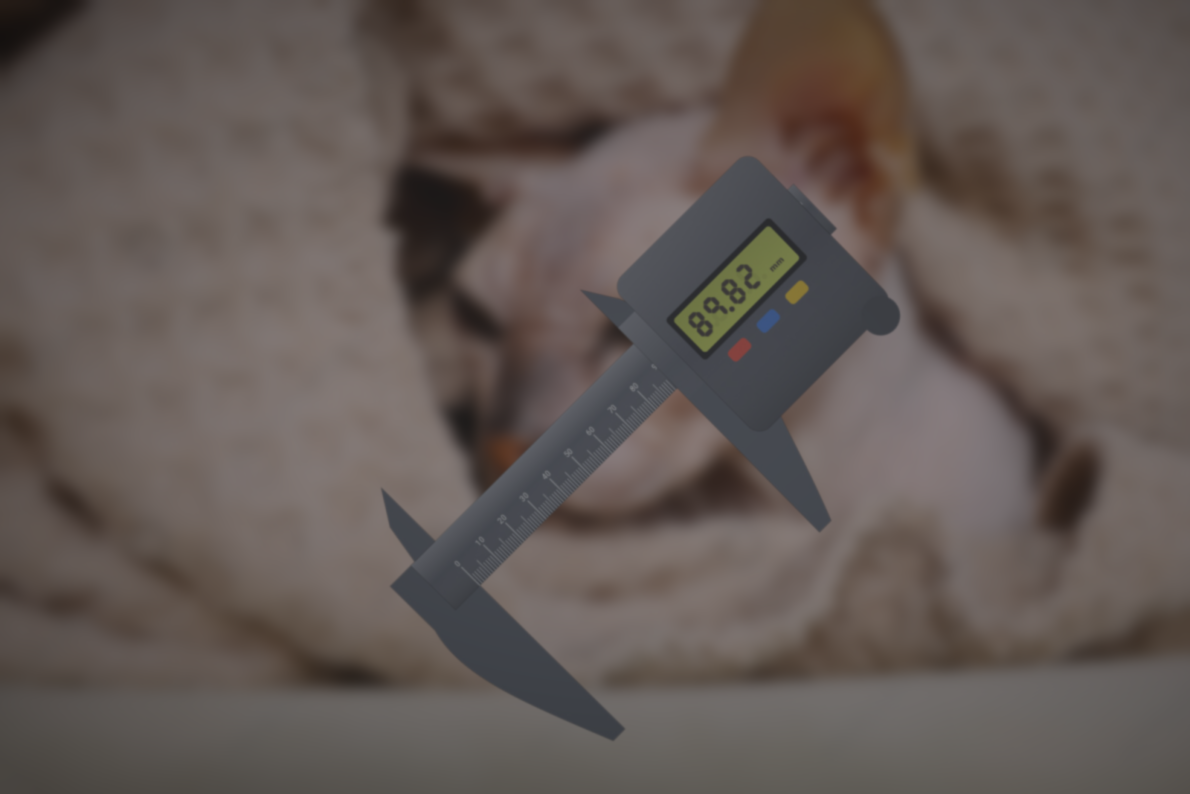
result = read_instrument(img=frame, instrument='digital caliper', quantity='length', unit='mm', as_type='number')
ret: 89.82 mm
